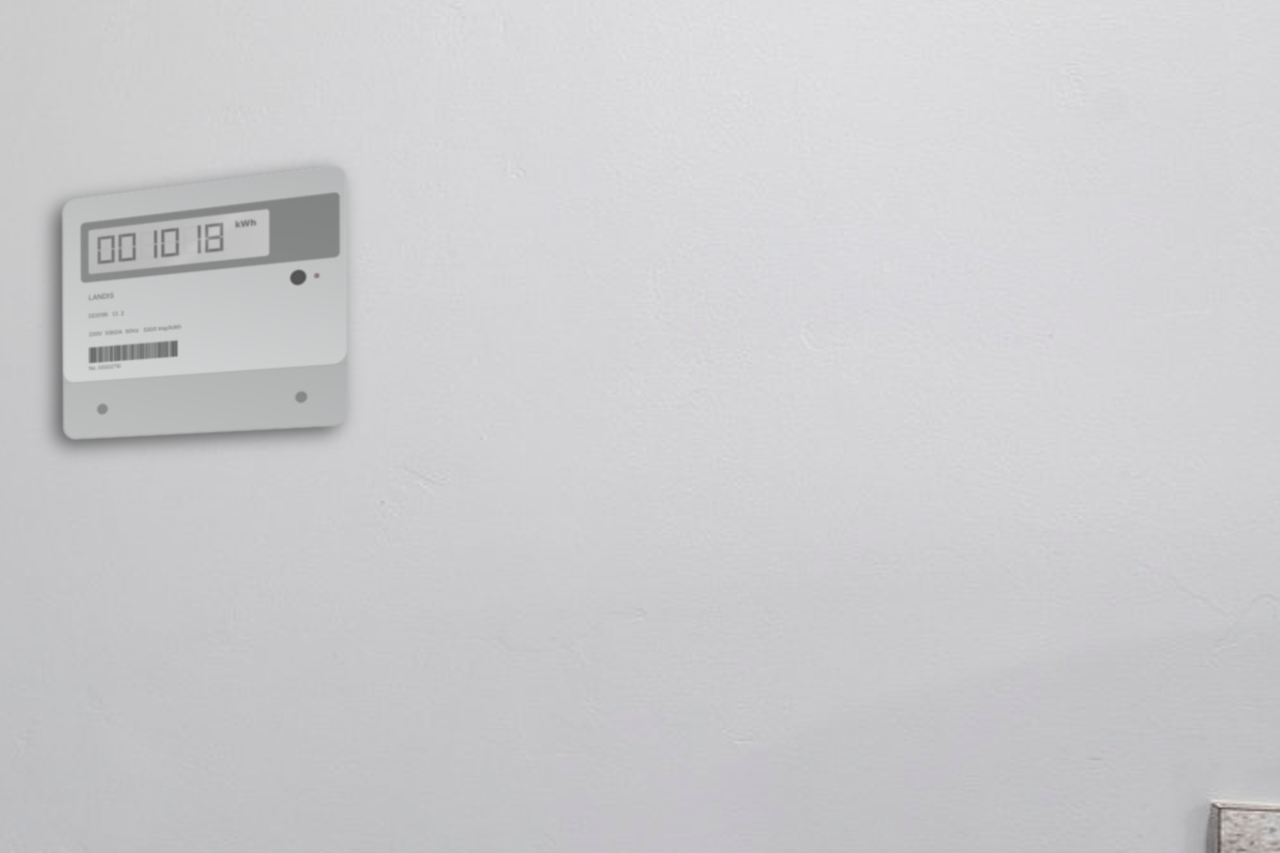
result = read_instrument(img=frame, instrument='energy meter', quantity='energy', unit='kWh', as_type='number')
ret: 1018 kWh
